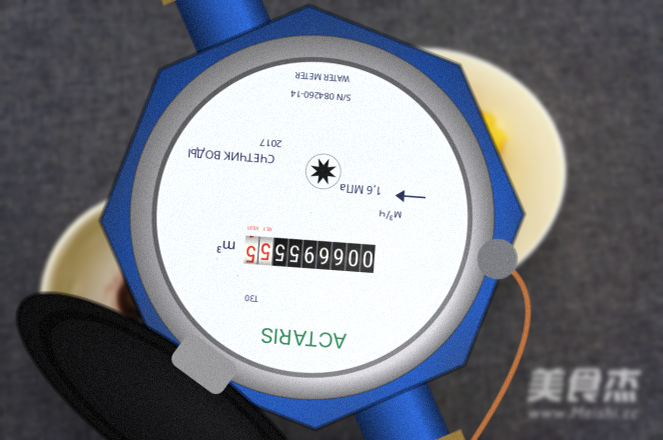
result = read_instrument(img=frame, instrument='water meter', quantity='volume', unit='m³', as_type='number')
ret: 66955.55 m³
